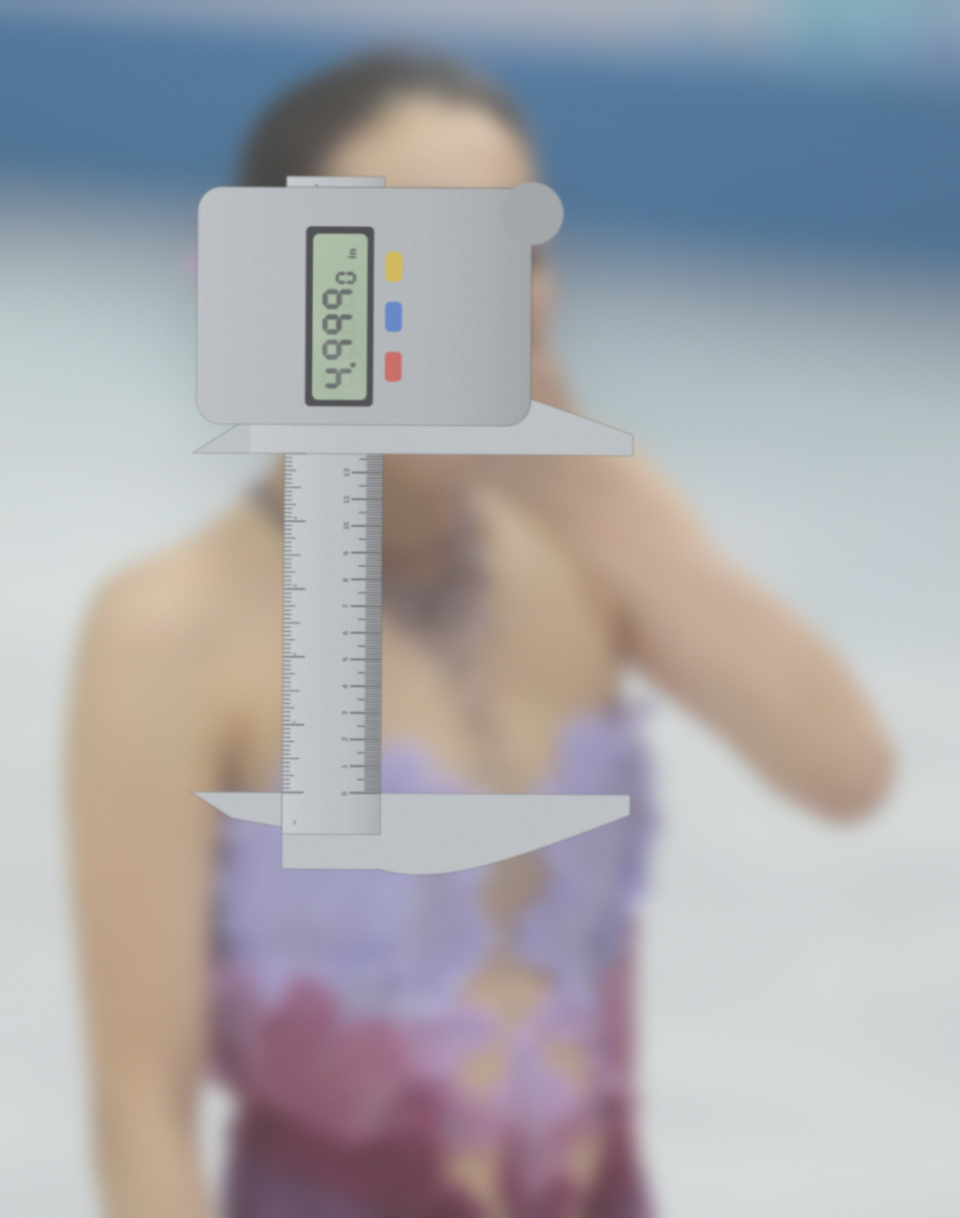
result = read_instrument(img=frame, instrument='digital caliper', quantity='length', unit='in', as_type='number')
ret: 4.9990 in
